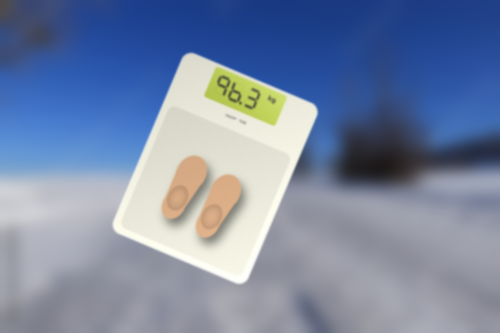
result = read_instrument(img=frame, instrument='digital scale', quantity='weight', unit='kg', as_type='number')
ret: 96.3 kg
